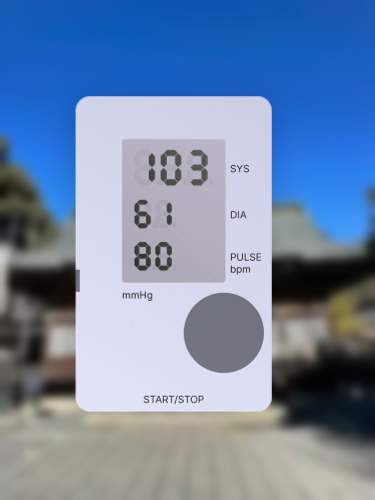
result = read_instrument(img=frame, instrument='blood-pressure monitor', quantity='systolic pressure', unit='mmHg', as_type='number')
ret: 103 mmHg
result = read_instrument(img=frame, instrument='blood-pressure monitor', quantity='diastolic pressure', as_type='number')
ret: 61 mmHg
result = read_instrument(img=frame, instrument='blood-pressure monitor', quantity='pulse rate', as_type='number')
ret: 80 bpm
